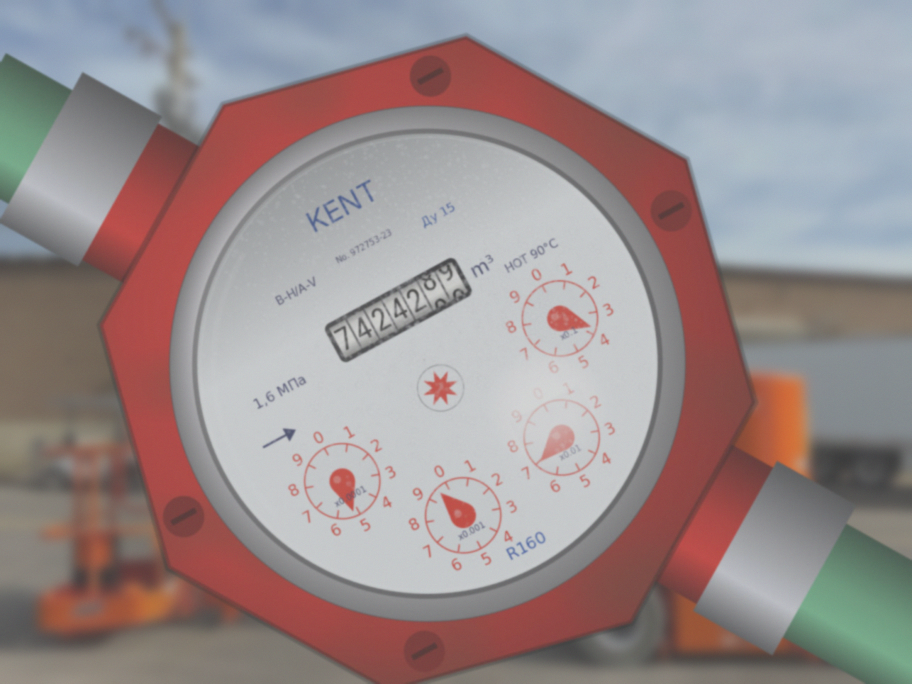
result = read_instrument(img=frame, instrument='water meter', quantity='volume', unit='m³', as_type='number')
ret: 7424289.3695 m³
